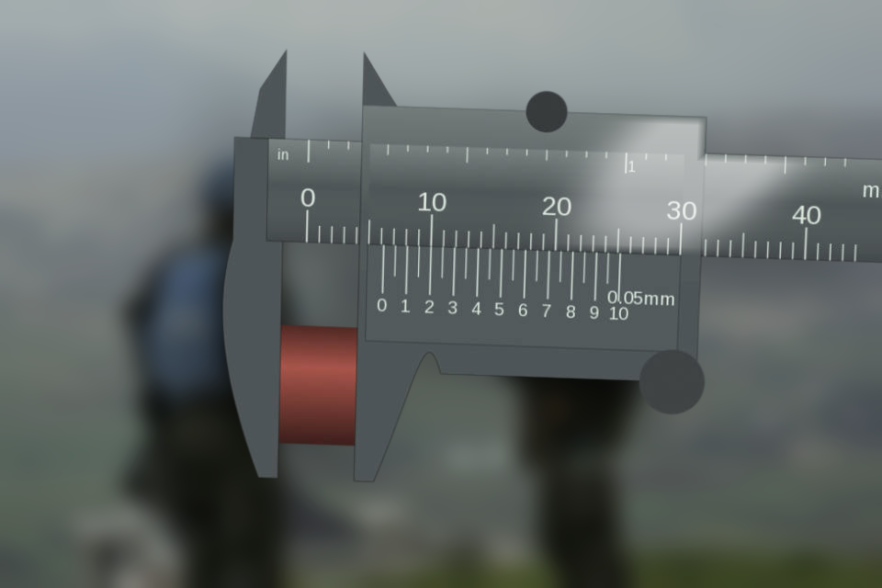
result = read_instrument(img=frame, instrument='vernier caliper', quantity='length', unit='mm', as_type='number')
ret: 6.2 mm
